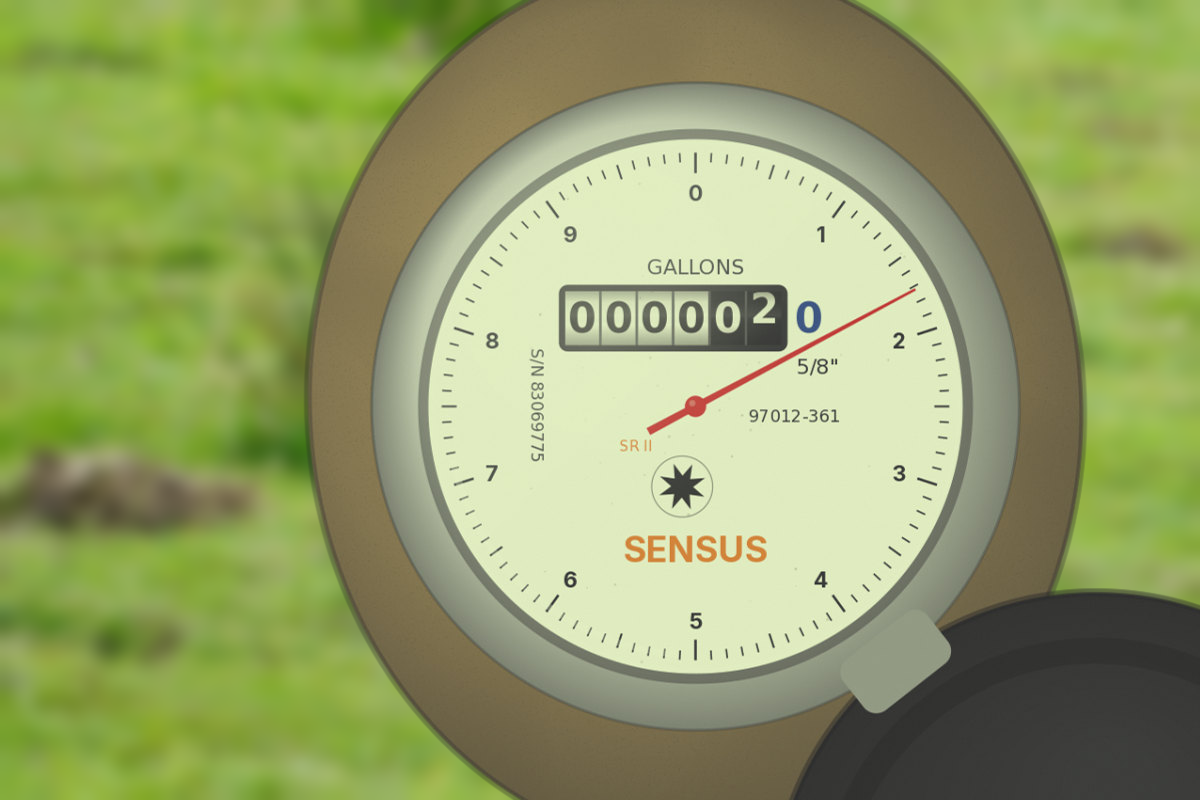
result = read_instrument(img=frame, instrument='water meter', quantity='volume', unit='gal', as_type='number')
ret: 21.7 gal
